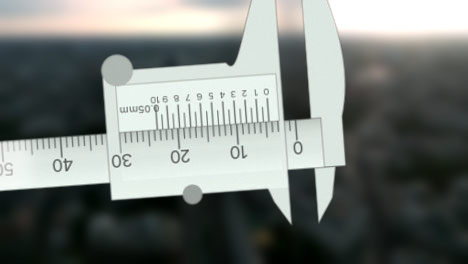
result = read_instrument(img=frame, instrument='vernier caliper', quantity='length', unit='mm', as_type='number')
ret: 4.5 mm
